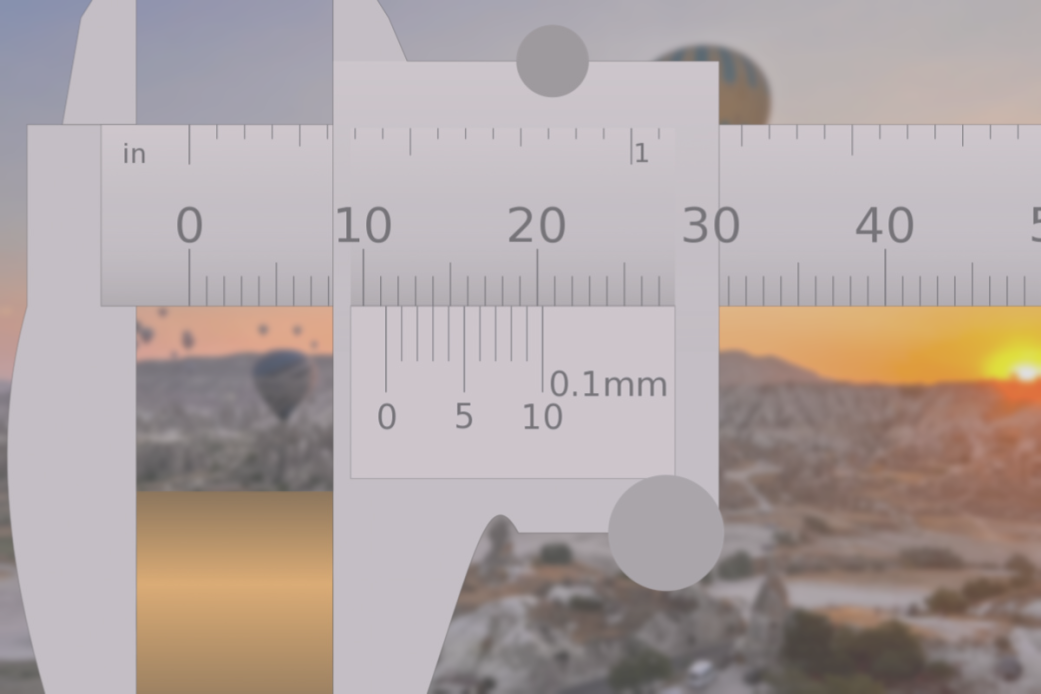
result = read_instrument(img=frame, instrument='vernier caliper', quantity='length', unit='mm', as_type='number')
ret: 11.3 mm
